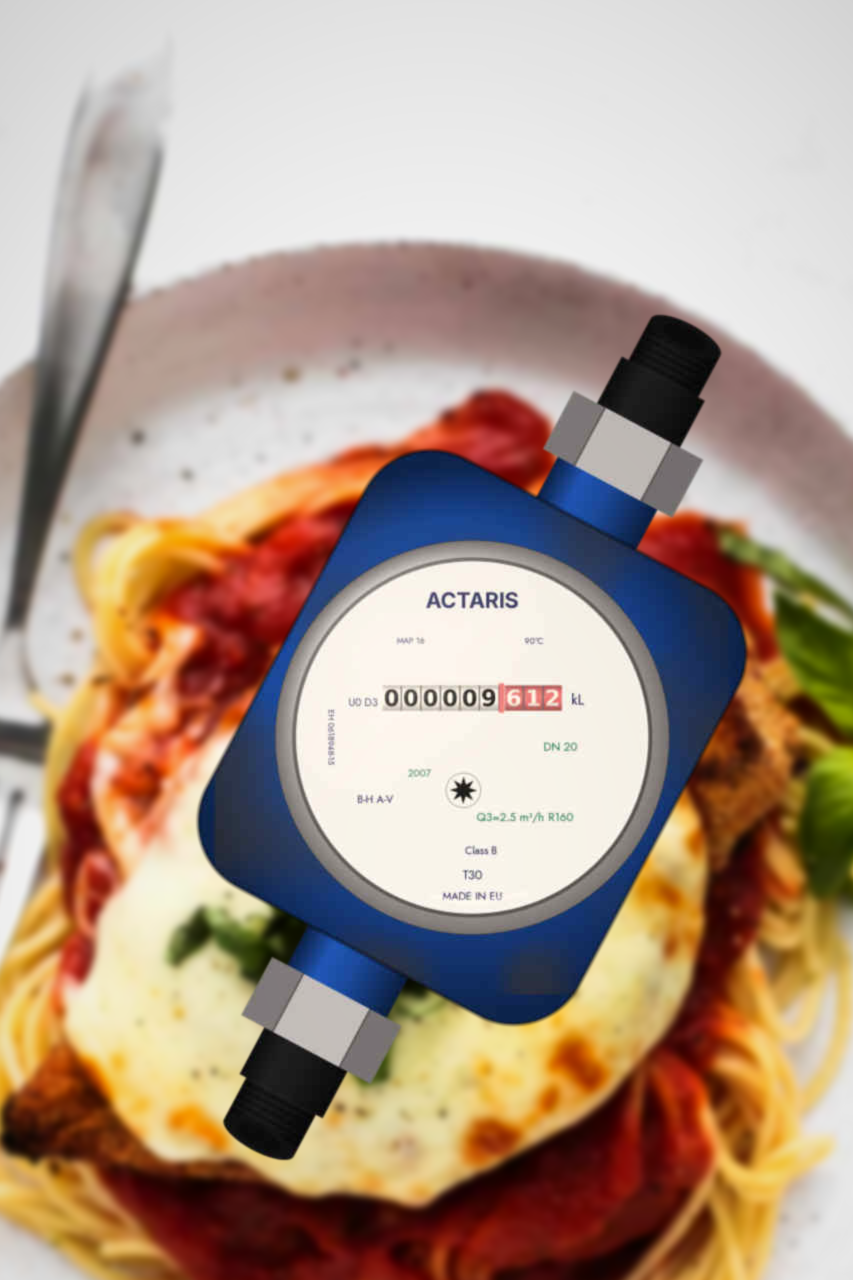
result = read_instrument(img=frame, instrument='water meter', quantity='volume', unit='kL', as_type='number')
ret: 9.612 kL
